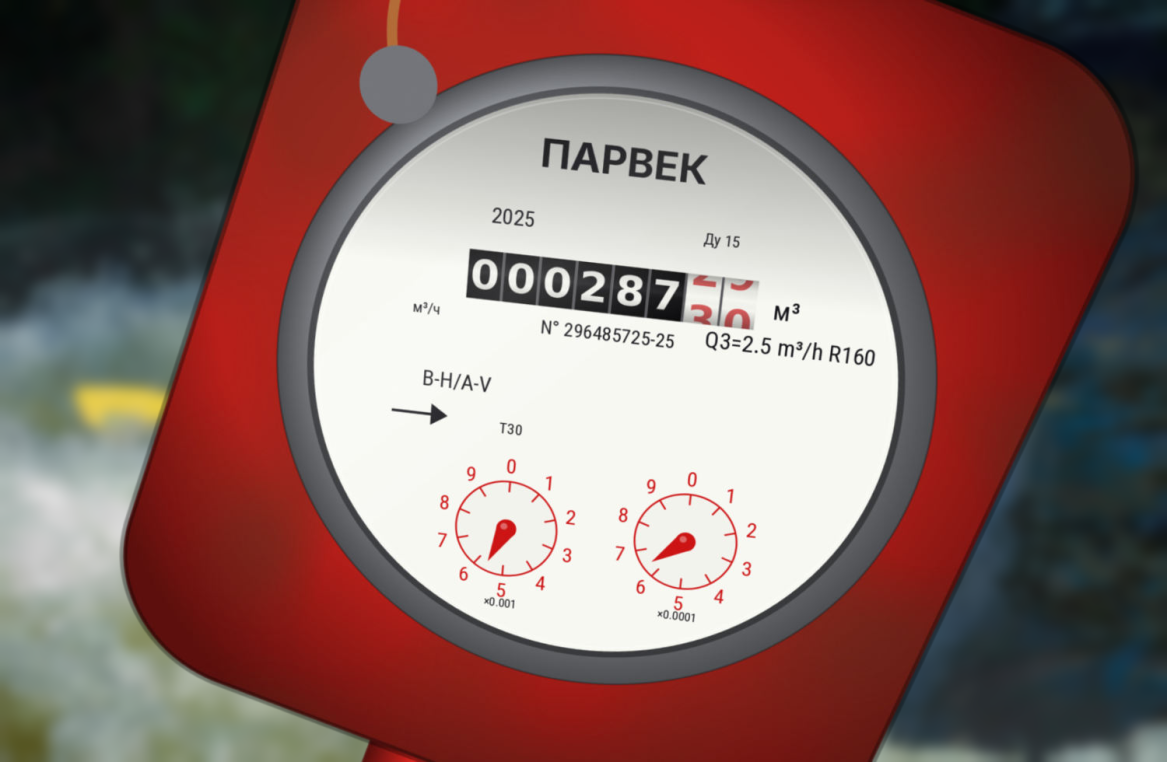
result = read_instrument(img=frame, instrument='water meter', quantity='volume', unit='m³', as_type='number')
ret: 287.2956 m³
